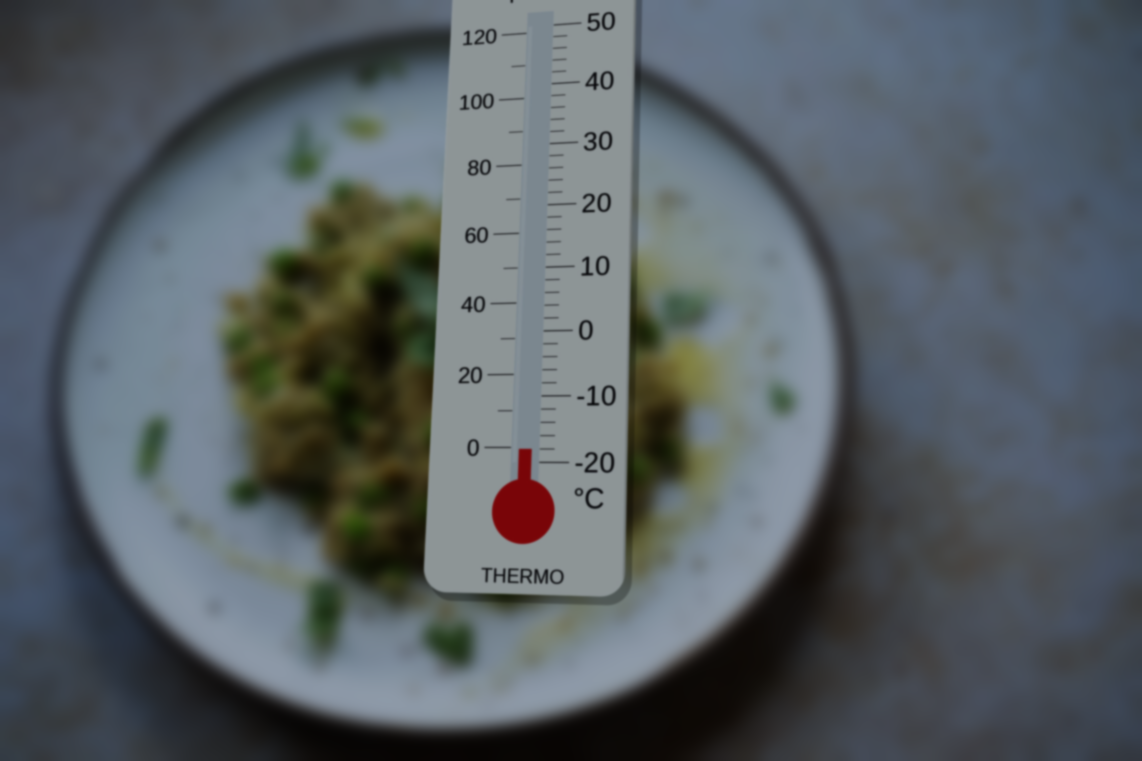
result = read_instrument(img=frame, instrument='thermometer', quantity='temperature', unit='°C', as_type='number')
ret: -18 °C
